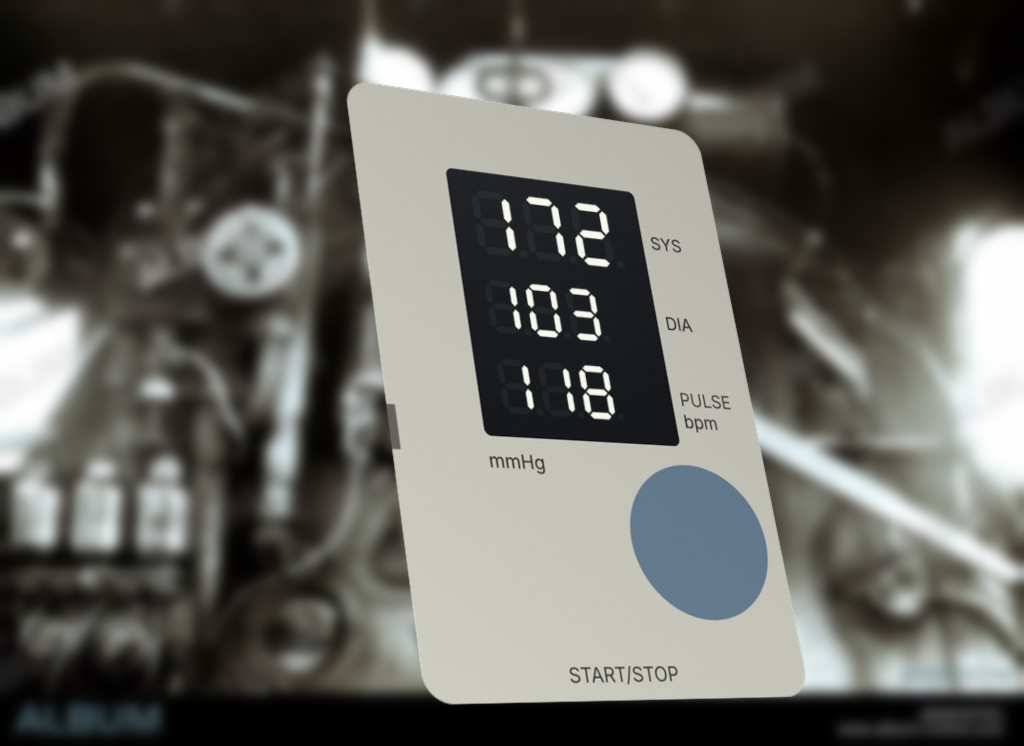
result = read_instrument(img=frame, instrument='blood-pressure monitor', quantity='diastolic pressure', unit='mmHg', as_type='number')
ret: 103 mmHg
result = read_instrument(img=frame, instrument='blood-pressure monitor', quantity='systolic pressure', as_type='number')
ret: 172 mmHg
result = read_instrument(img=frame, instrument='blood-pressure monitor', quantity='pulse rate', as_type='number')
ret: 118 bpm
